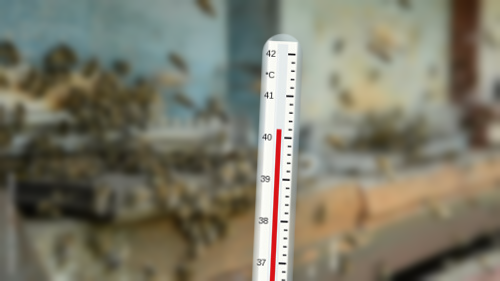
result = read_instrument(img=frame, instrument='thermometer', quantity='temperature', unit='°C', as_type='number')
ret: 40.2 °C
